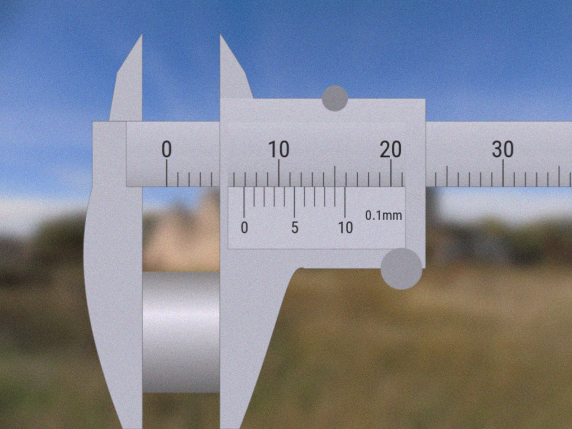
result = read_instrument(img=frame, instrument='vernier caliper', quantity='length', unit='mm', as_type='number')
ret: 6.9 mm
